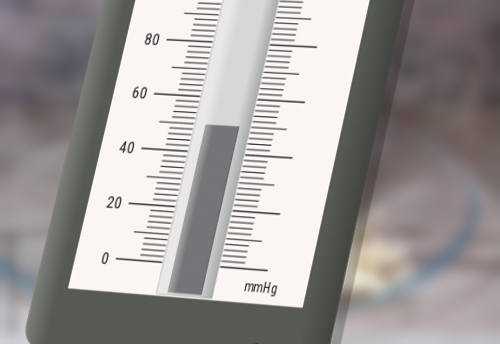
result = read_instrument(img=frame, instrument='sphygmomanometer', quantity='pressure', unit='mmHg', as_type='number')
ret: 50 mmHg
